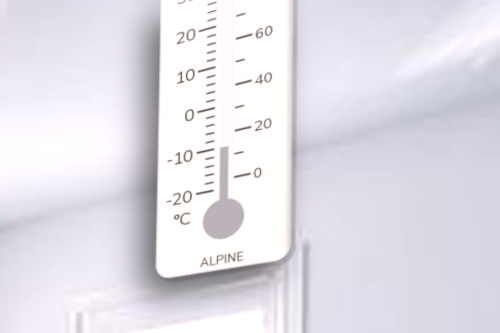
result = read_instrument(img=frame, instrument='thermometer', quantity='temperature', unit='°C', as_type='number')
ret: -10 °C
